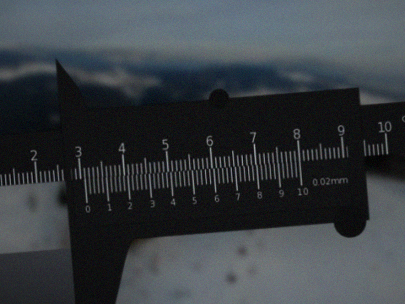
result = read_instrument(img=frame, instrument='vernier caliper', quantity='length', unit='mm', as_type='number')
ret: 31.0 mm
